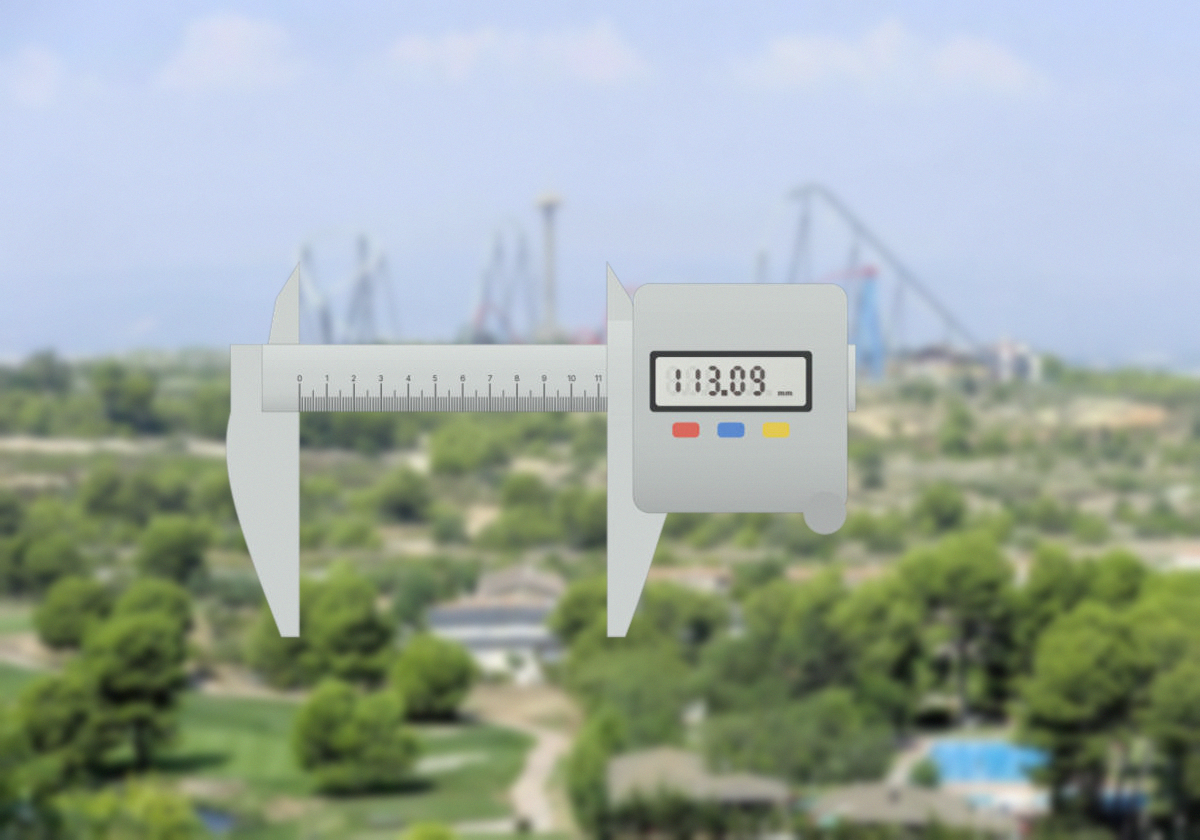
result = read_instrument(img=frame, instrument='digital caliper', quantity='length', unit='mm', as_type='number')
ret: 113.09 mm
